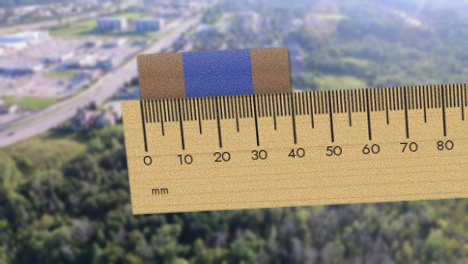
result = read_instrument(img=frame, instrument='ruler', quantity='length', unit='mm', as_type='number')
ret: 40 mm
